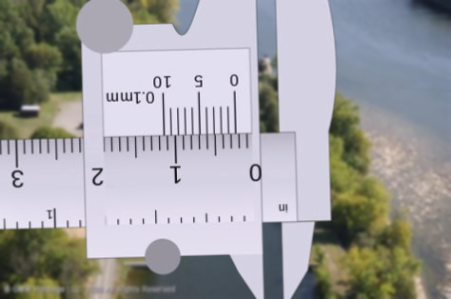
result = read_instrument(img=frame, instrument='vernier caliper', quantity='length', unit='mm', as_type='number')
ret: 2.4 mm
